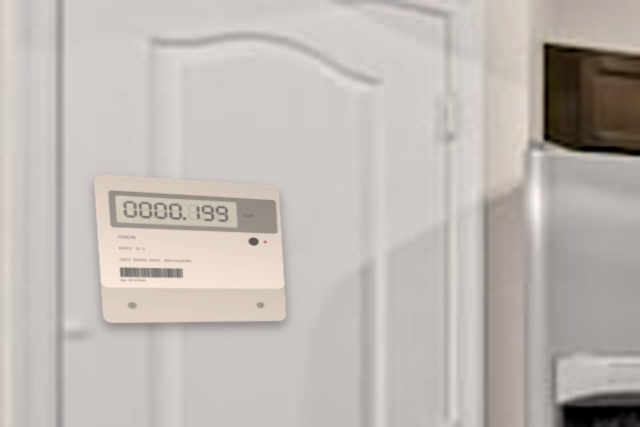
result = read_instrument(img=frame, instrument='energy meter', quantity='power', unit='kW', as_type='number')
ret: 0.199 kW
